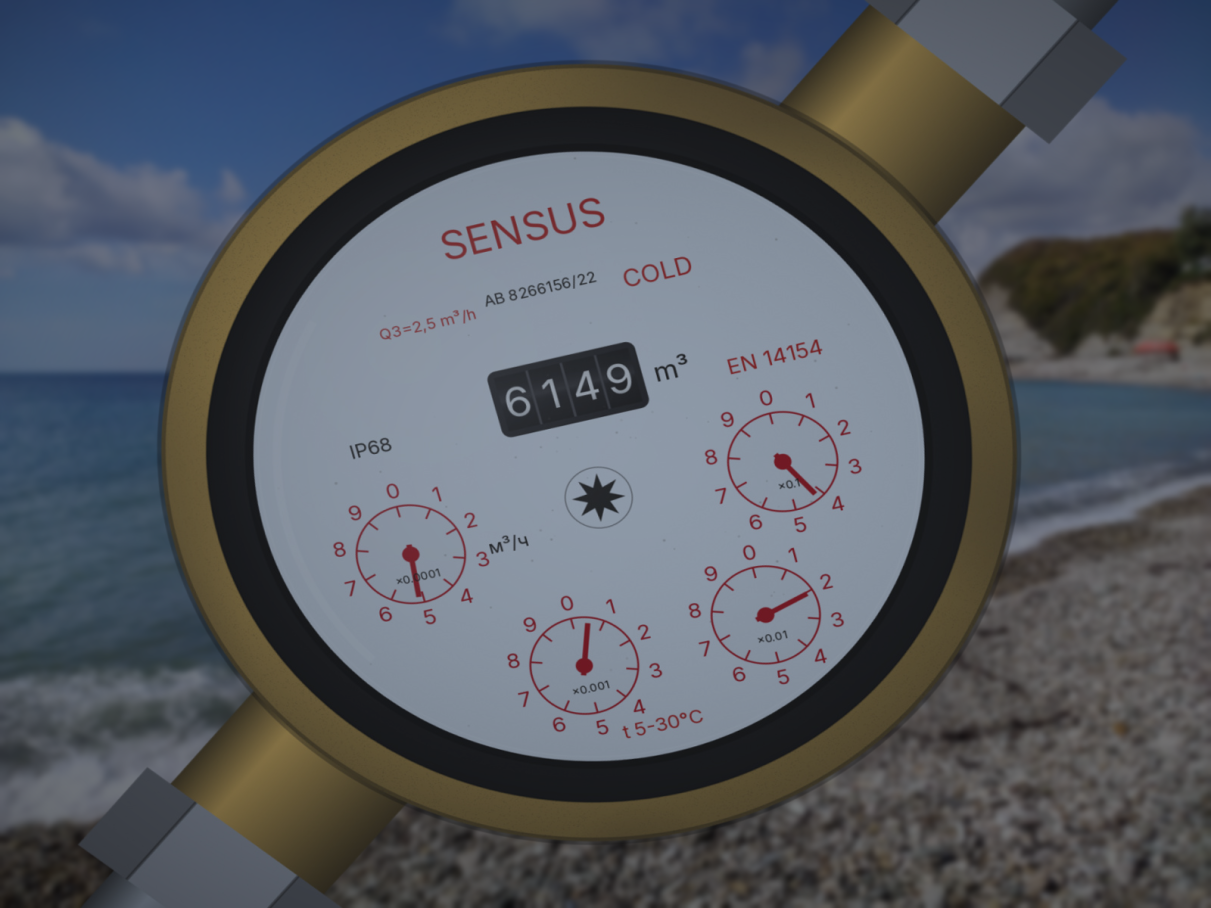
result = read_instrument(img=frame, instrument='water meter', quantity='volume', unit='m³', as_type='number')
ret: 6149.4205 m³
